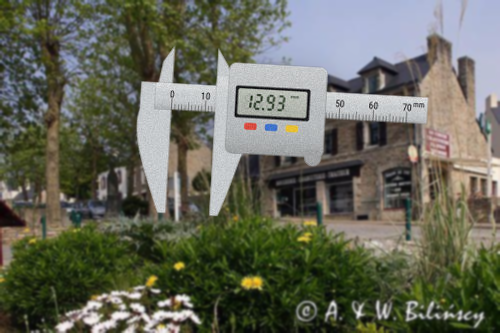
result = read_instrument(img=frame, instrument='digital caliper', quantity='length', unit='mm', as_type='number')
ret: 12.93 mm
